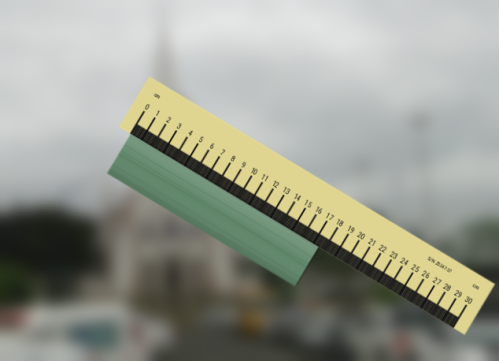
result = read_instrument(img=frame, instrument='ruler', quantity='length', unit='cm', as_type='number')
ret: 17.5 cm
